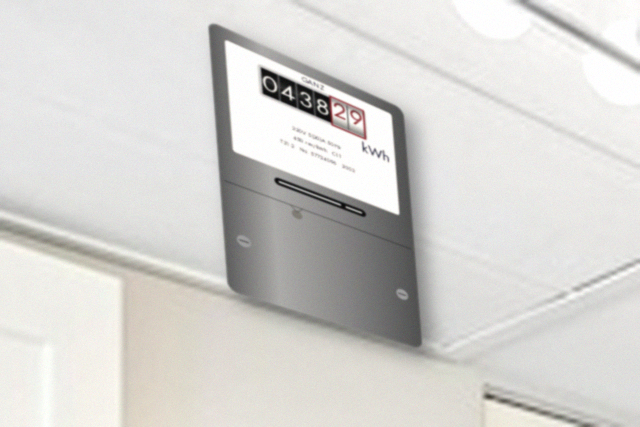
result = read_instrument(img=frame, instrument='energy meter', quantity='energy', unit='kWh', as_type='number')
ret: 438.29 kWh
